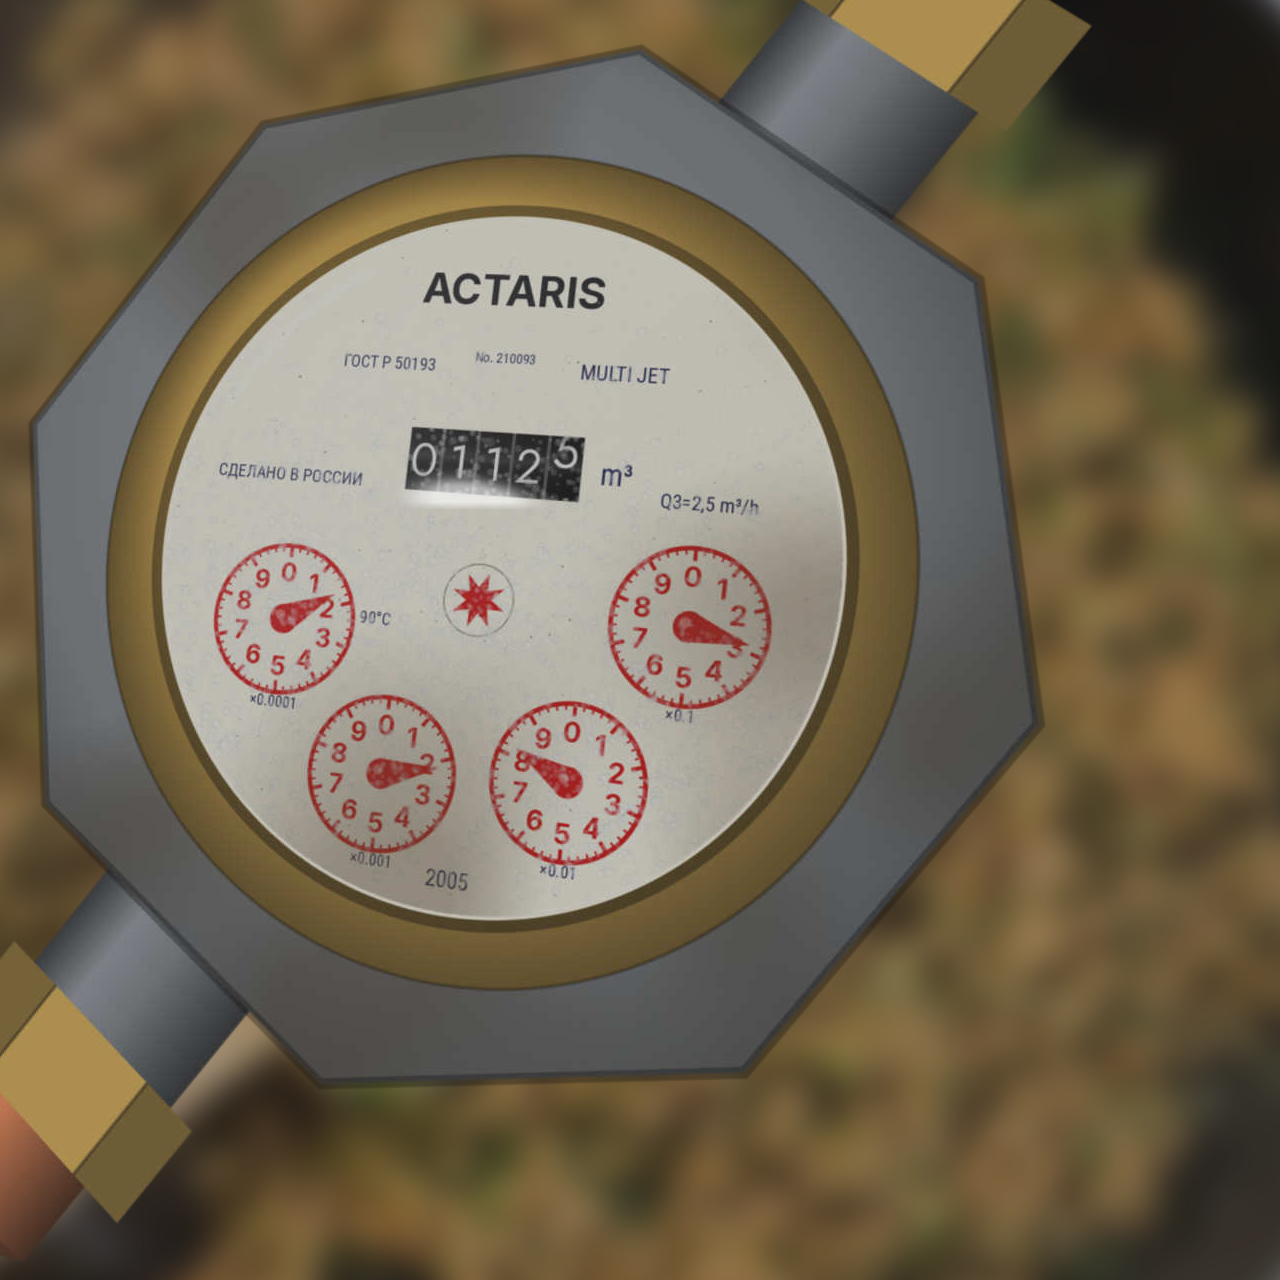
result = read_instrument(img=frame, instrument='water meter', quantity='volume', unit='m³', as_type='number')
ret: 1125.2821 m³
